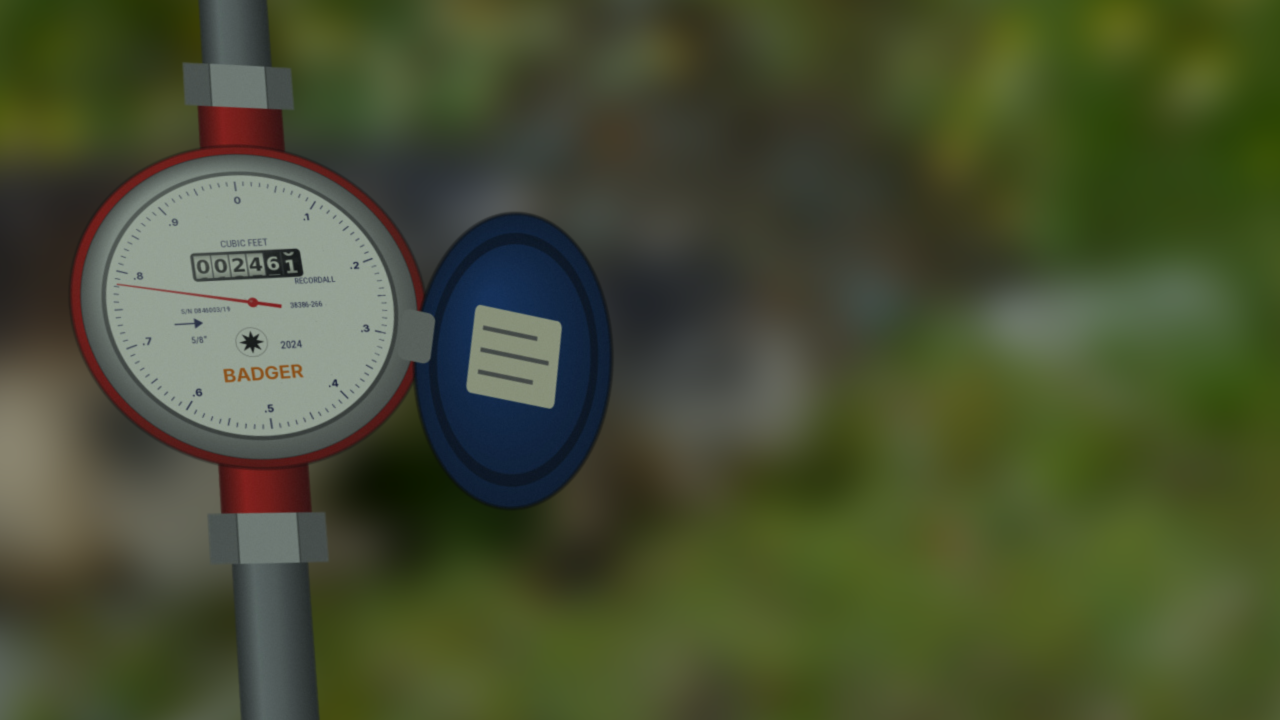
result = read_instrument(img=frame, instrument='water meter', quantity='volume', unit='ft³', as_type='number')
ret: 2460.78 ft³
